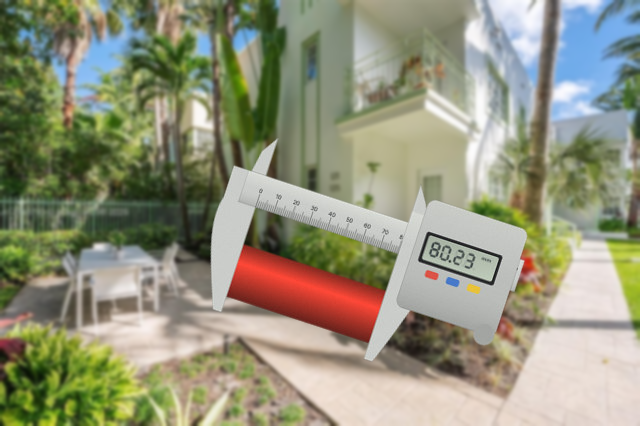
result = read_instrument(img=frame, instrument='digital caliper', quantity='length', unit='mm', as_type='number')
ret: 80.23 mm
